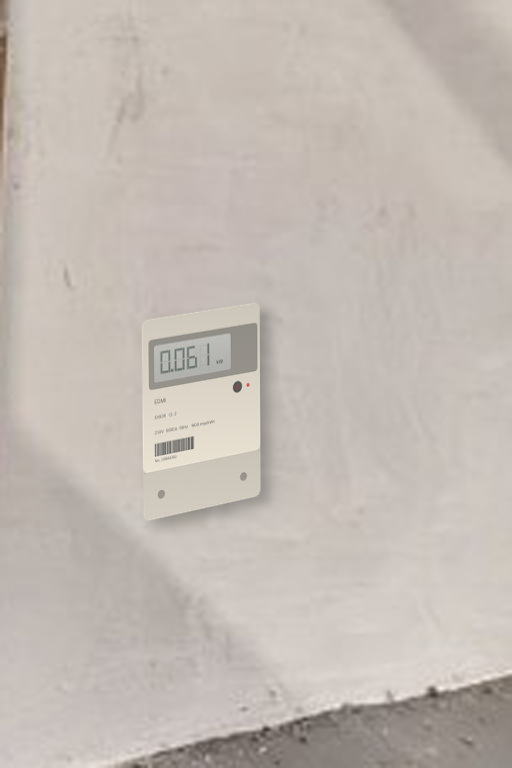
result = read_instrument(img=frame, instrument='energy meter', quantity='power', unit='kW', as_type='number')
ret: 0.061 kW
